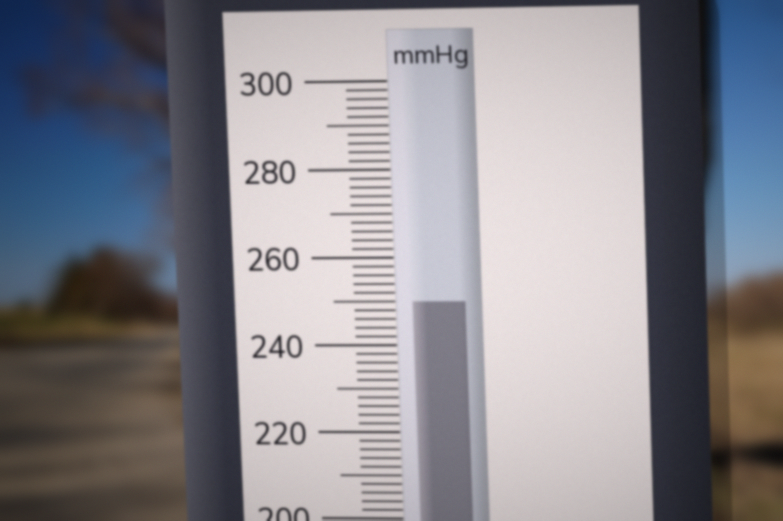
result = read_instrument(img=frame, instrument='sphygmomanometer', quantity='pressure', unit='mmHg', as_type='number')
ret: 250 mmHg
